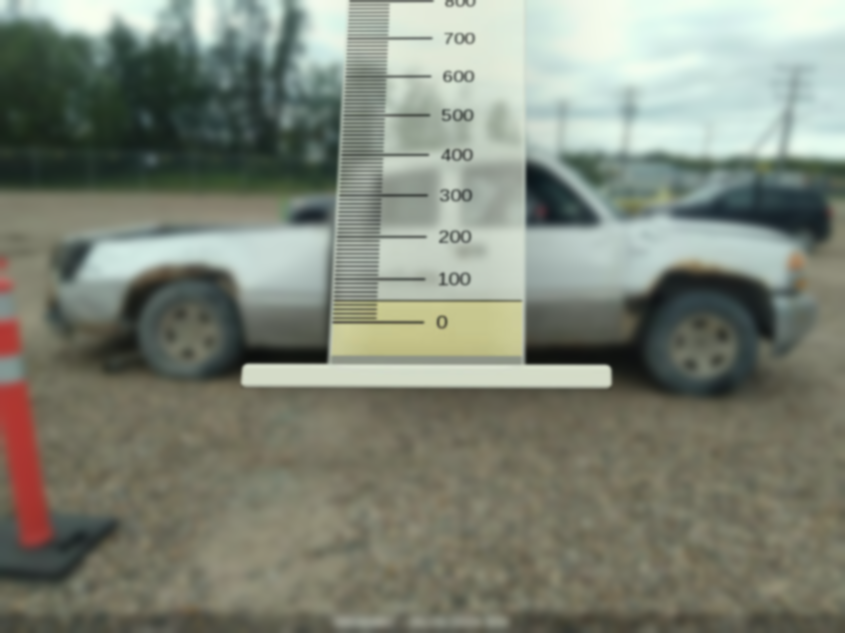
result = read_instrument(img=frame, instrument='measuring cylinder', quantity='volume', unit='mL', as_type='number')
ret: 50 mL
